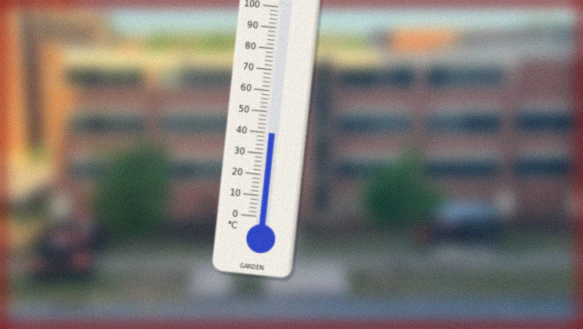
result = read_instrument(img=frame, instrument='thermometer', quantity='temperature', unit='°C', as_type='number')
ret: 40 °C
